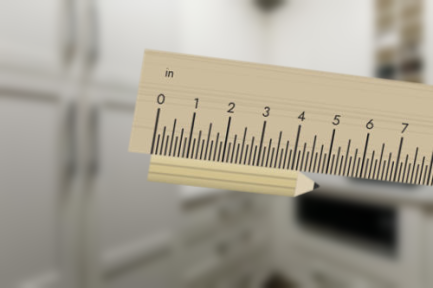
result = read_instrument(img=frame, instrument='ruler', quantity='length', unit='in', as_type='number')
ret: 4.875 in
